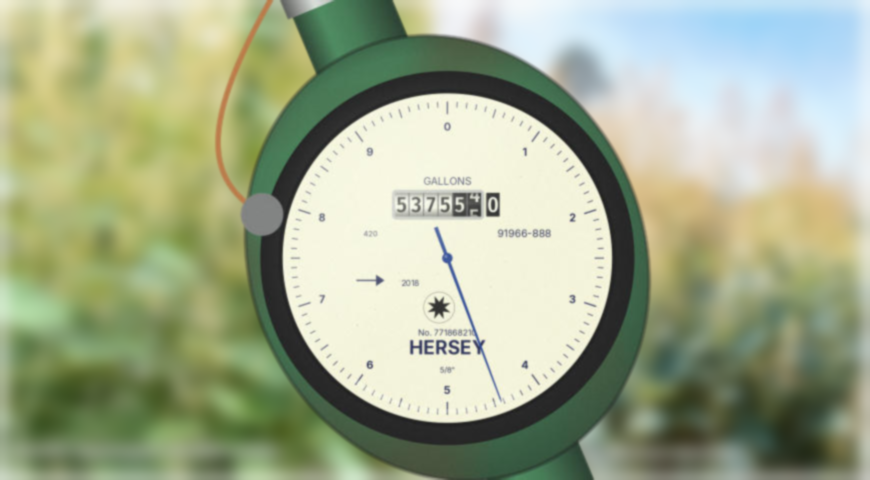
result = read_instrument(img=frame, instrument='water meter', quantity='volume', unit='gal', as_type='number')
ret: 5375544.4 gal
